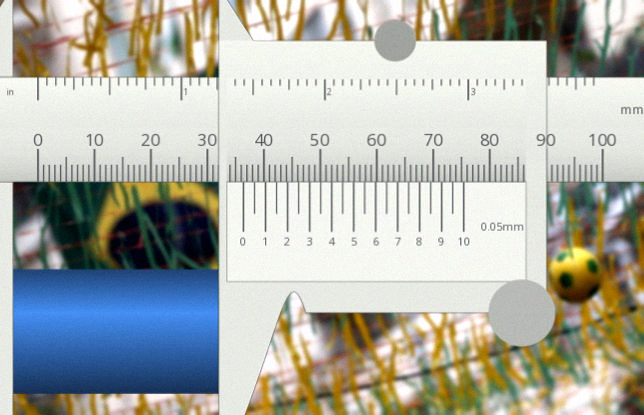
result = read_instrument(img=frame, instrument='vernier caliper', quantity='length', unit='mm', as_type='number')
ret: 36.4 mm
